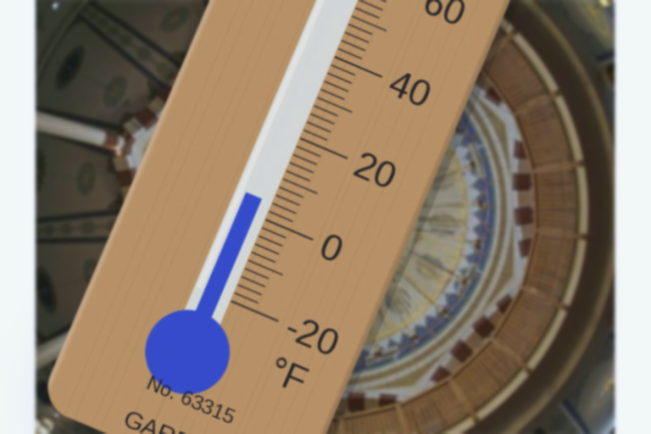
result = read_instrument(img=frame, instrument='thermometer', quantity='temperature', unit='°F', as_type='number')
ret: 4 °F
